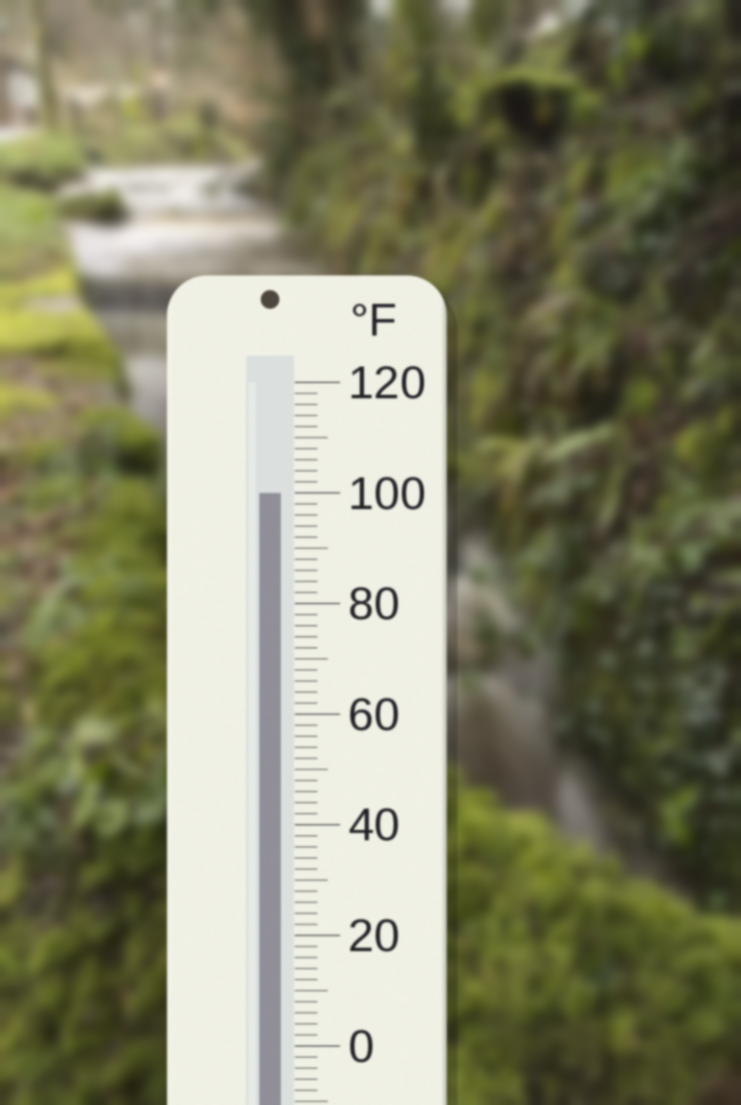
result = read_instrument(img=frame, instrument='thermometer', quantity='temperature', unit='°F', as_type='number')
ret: 100 °F
